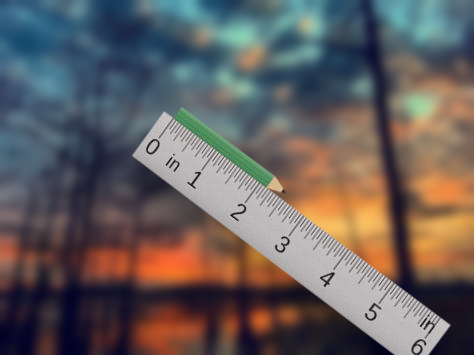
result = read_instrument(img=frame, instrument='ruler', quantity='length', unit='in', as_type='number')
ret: 2.5 in
